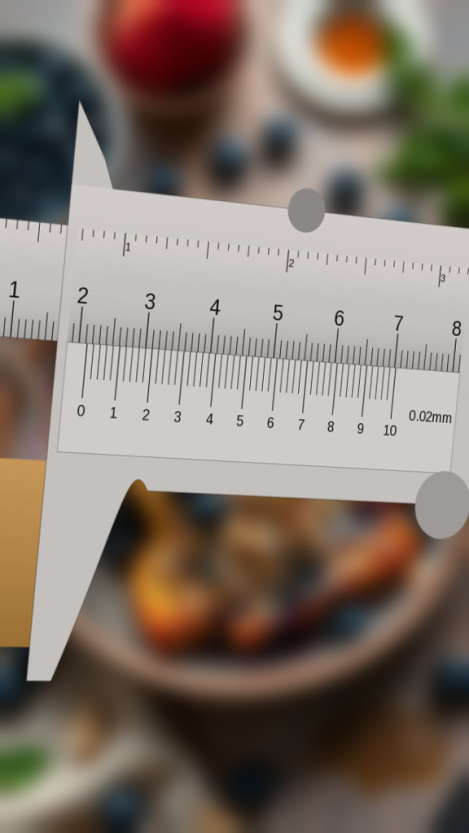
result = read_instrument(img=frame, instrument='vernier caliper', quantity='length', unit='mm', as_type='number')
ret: 21.2 mm
